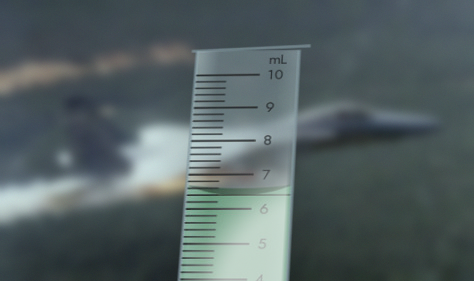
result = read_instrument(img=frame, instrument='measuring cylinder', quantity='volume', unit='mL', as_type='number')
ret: 6.4 mL
